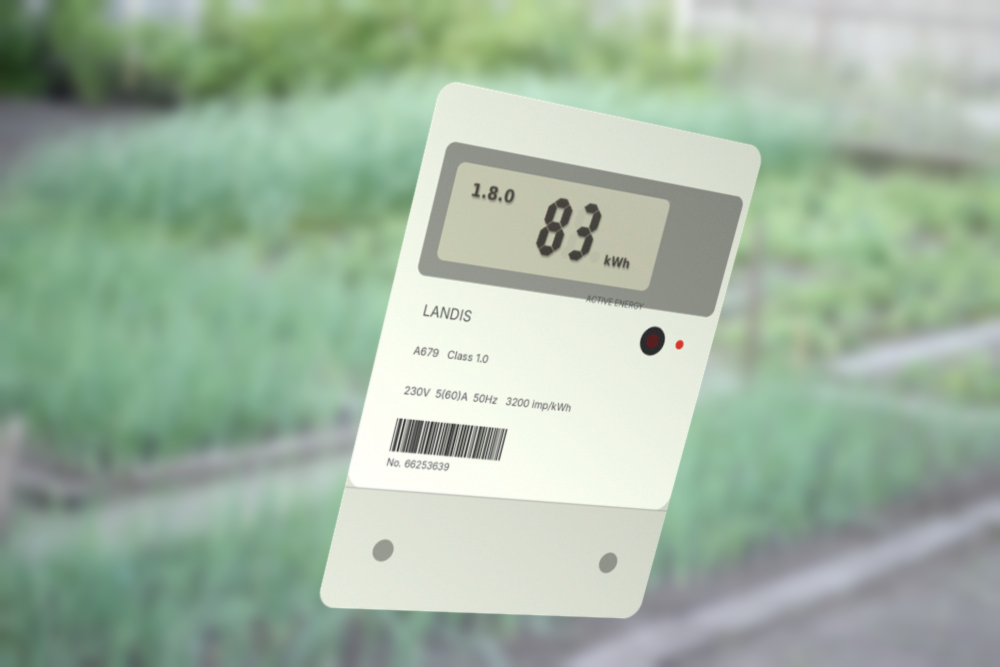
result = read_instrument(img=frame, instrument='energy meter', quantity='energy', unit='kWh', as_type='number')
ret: 83 kWh
